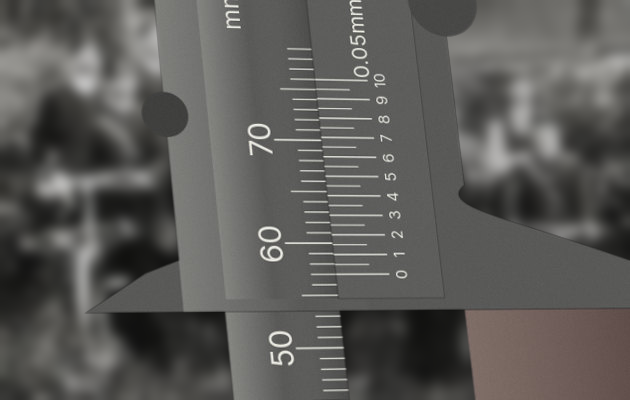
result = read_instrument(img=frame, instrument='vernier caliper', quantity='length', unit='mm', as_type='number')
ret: 57.0 mm
